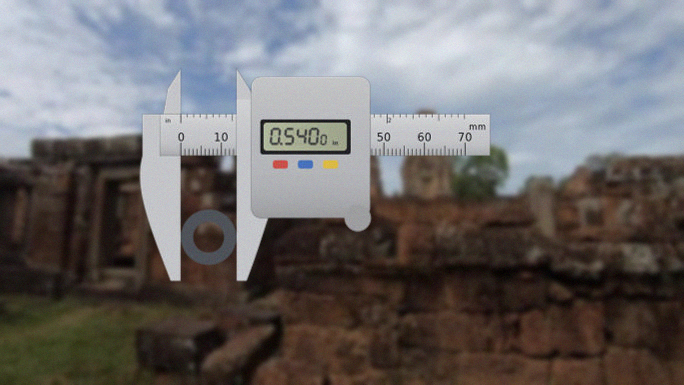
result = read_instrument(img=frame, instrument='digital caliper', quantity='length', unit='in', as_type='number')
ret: 0.5400 in
